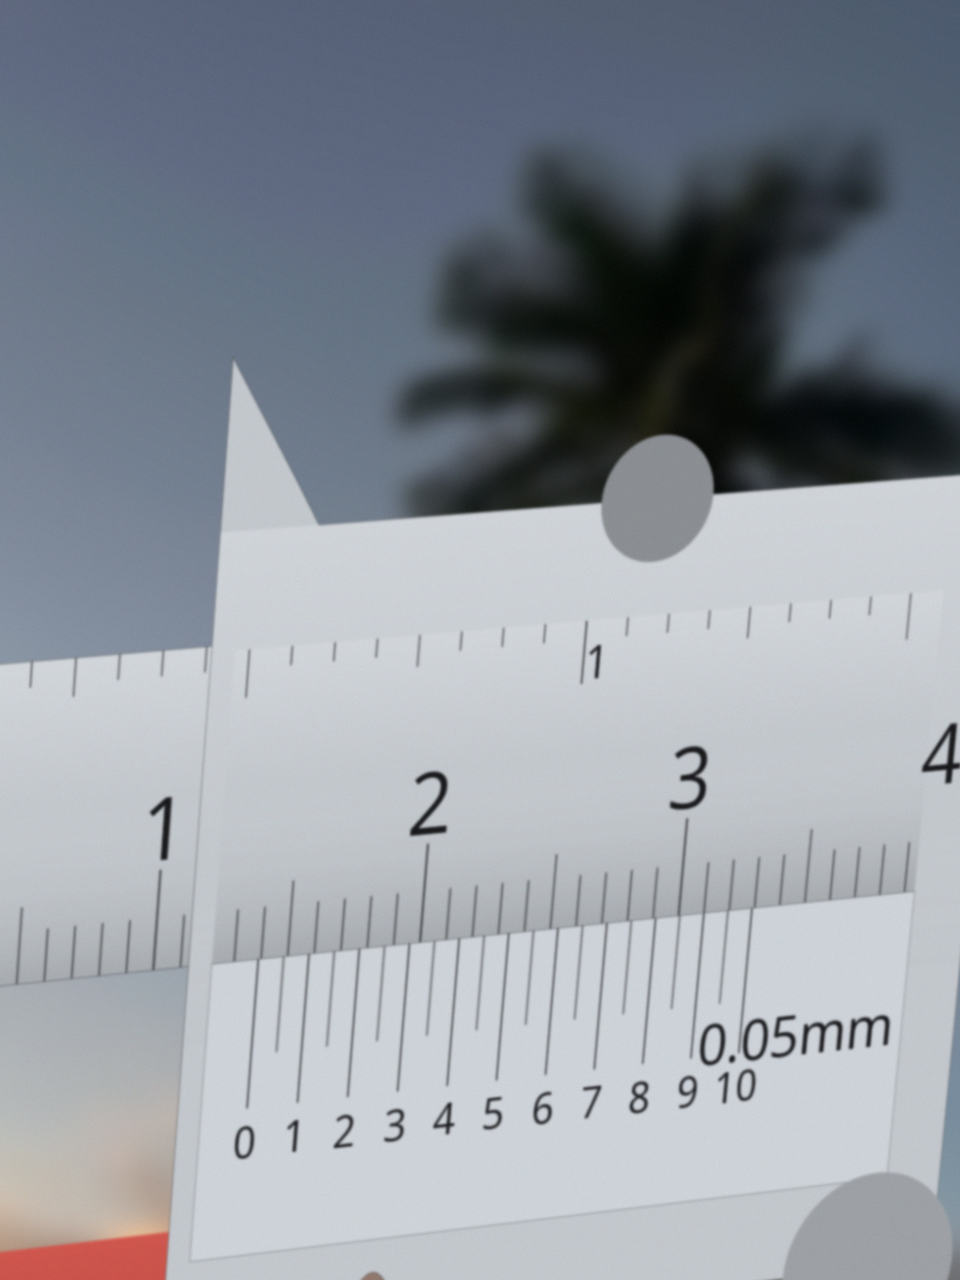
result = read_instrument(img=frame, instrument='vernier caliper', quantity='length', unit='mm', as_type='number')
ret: 13.9 mm
